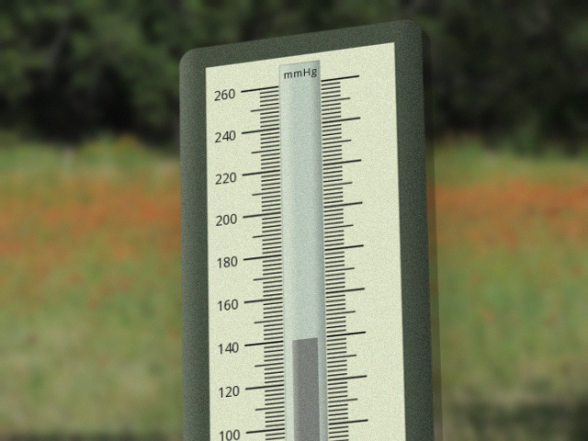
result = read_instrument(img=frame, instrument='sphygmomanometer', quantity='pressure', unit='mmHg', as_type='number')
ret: 140 mmHg
